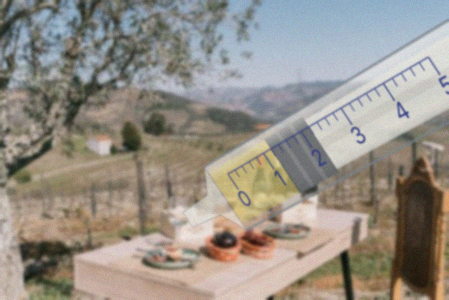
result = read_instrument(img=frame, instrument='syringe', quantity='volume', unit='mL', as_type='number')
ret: 1.2 mL
